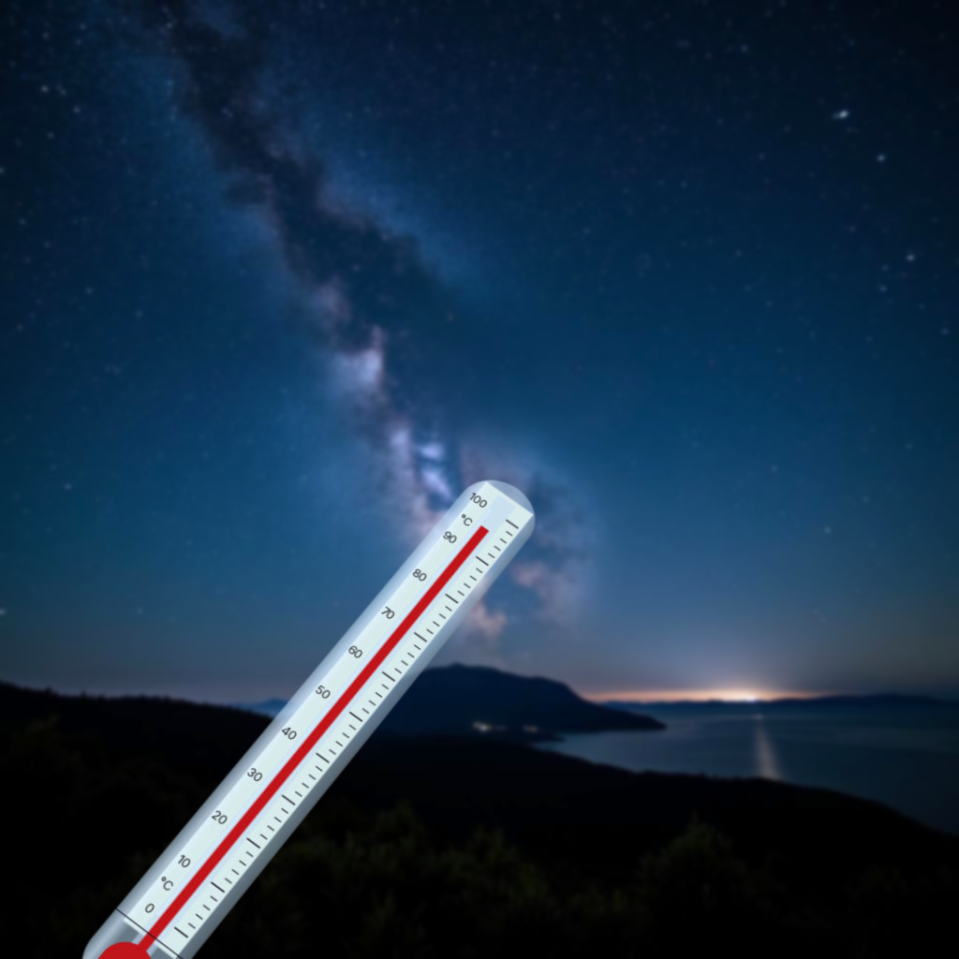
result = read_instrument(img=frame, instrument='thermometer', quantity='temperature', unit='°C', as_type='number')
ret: 96 °C
